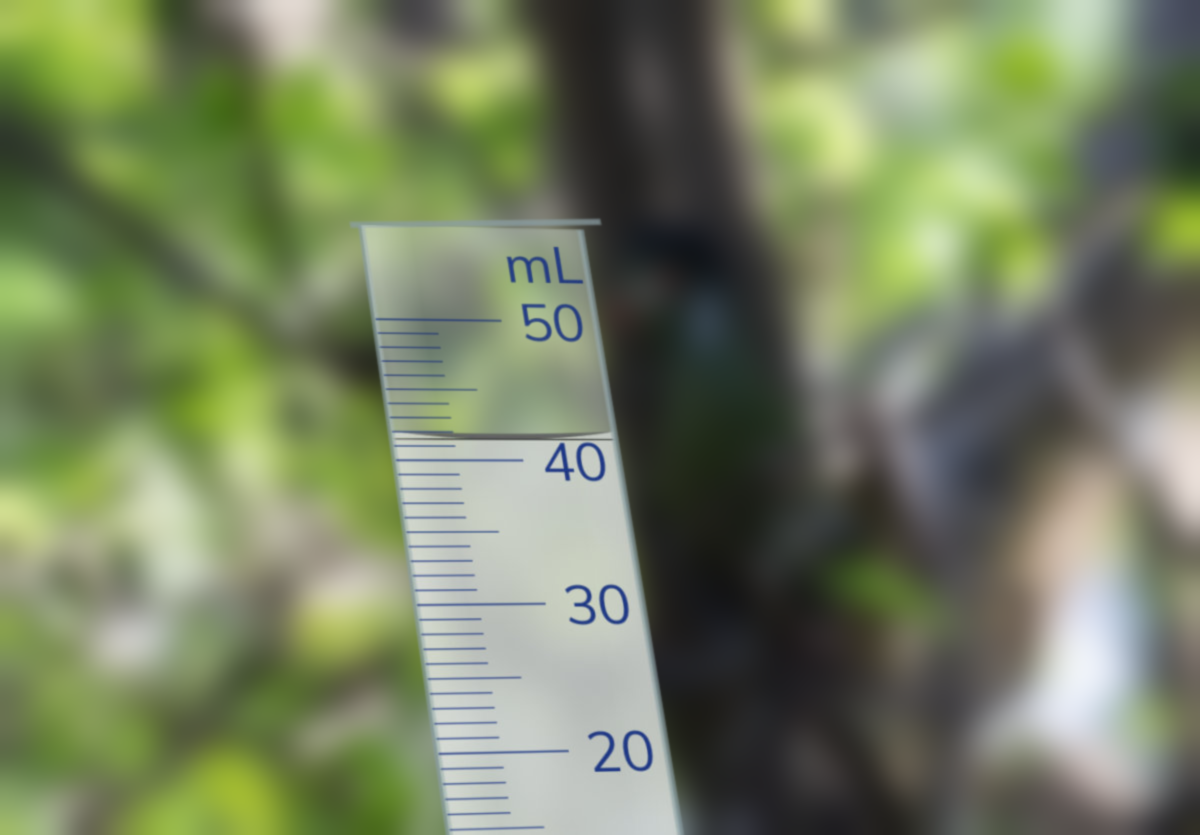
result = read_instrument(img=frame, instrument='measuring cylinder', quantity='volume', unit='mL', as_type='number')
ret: 41.5 mL
